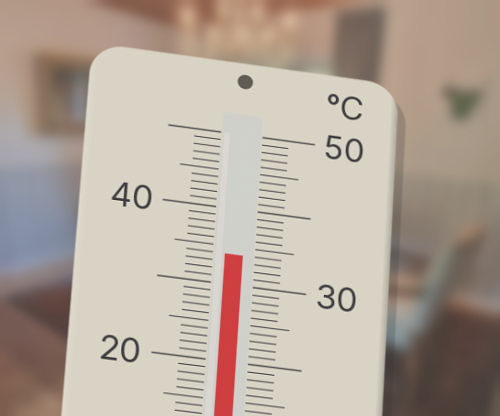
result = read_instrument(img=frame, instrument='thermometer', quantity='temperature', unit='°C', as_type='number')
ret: 34 °C
